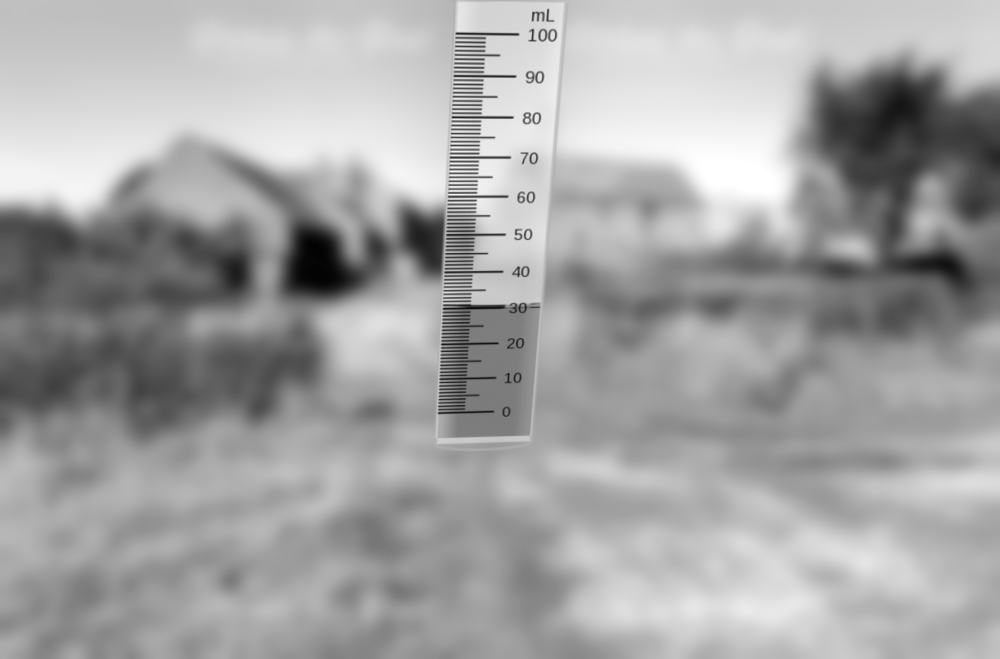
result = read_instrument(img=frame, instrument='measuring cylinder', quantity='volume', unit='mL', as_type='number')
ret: 30 mL
